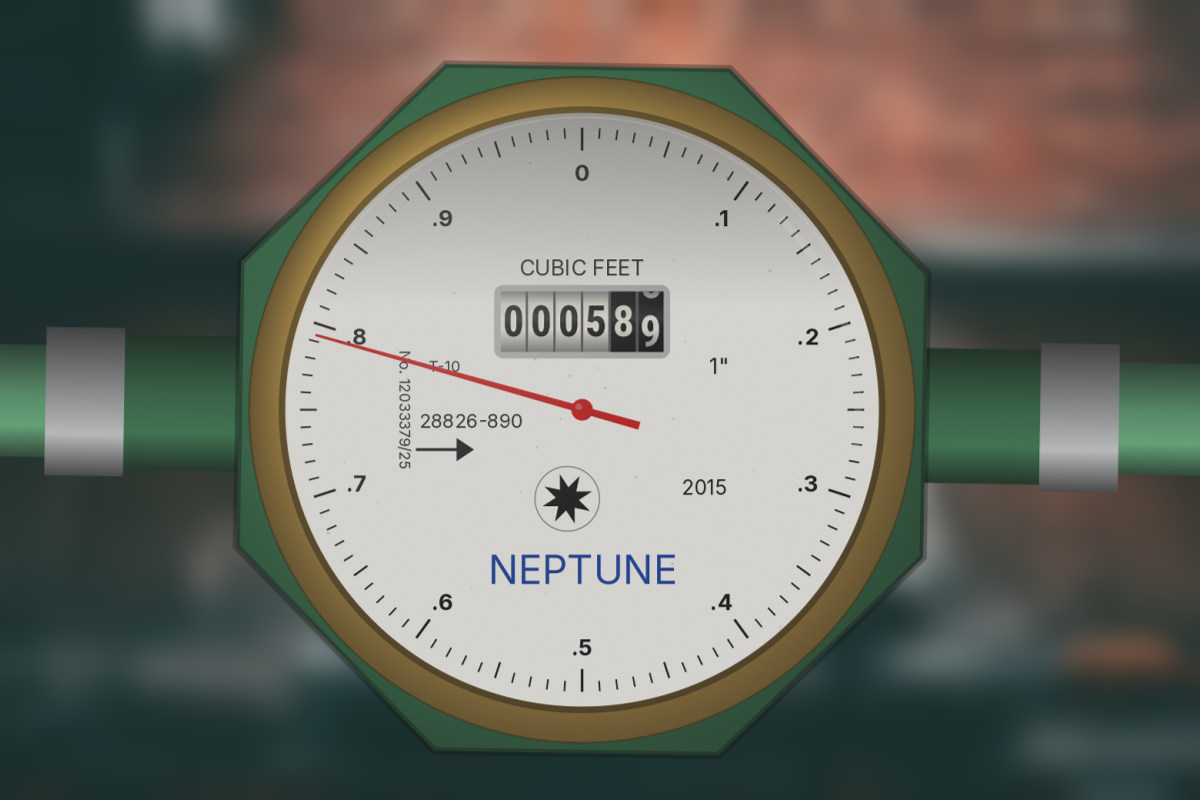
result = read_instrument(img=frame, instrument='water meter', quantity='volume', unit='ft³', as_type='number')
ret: 588.79 ft³
